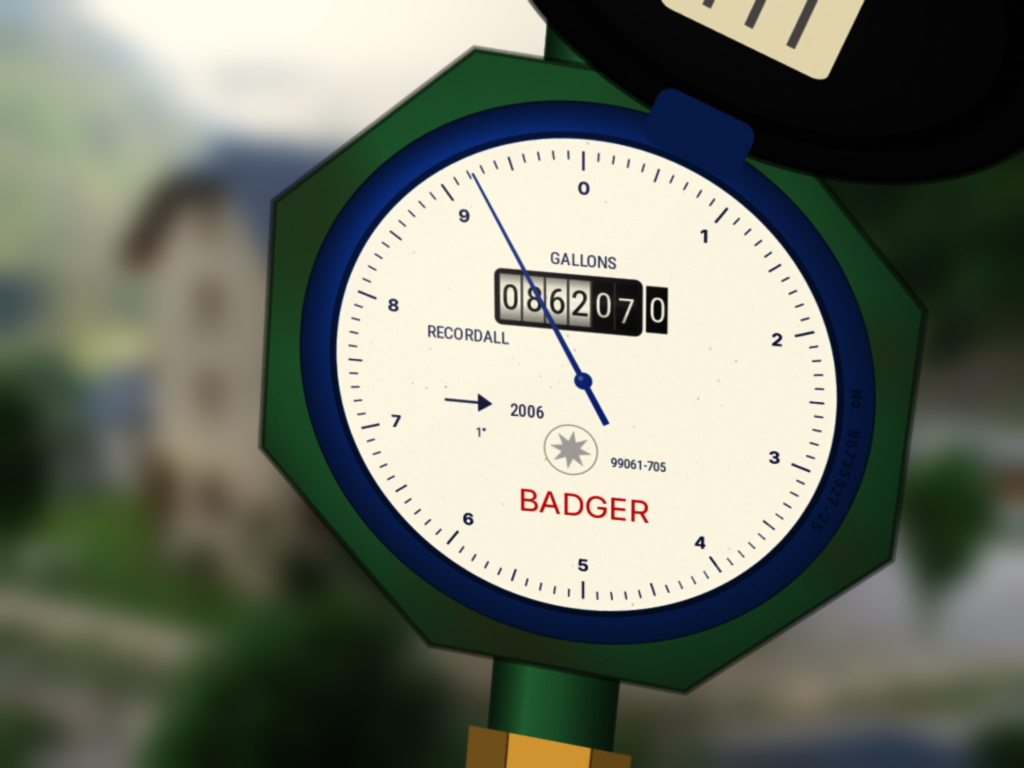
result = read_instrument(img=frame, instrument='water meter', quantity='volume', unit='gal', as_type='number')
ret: 862069.2 gal
